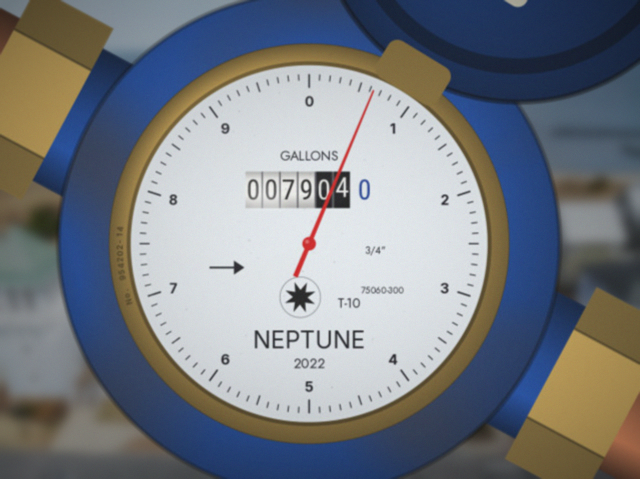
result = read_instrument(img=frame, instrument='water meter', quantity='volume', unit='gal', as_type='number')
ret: 79040.6 gal
